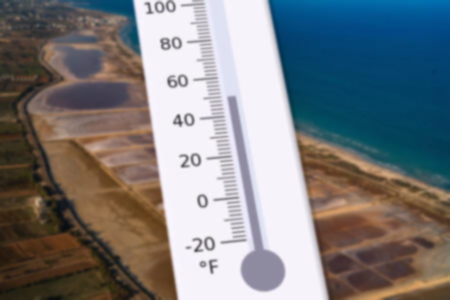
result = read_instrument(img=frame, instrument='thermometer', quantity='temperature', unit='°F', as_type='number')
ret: 50 °F
